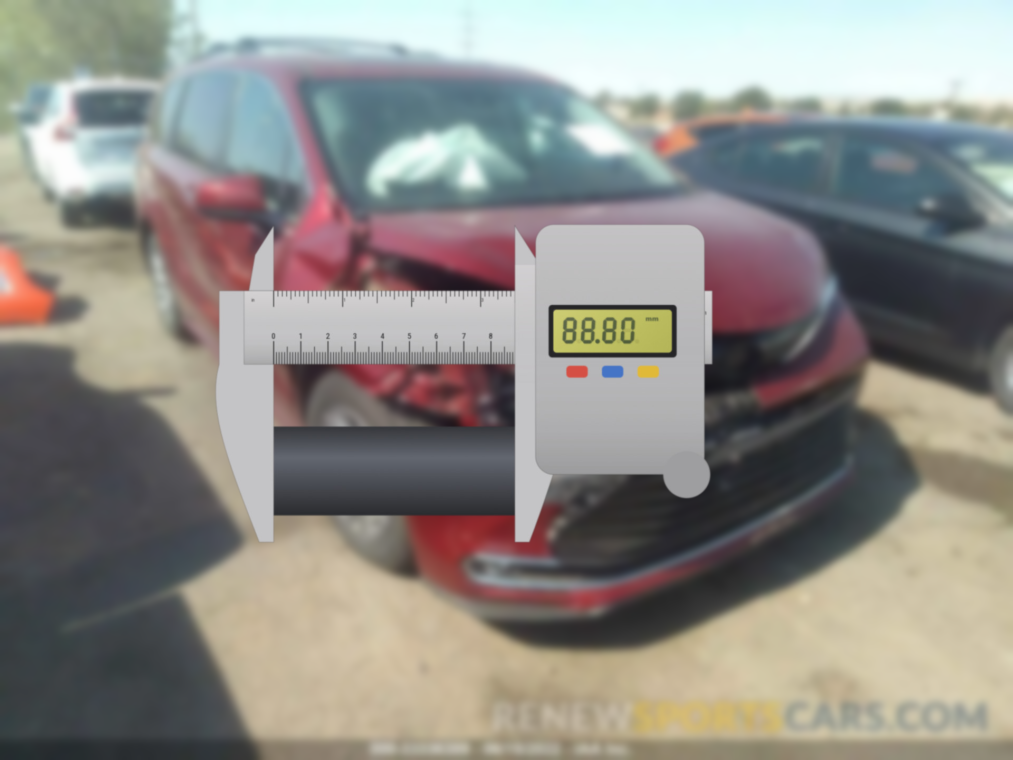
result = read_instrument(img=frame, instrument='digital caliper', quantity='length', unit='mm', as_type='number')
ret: 88.80 mm
